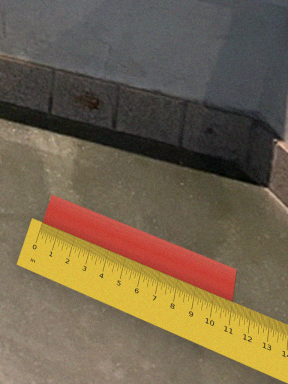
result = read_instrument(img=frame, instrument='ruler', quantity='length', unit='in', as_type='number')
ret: 11 in
